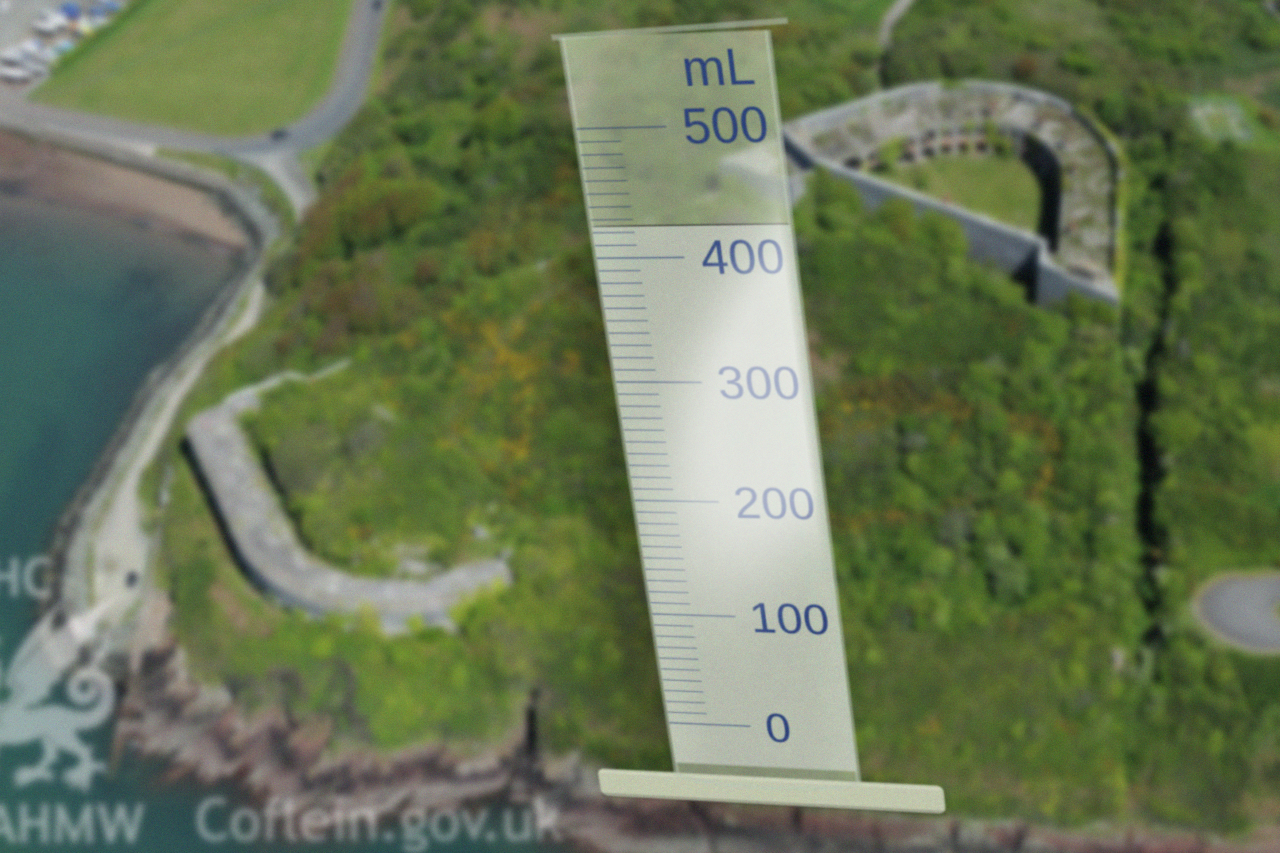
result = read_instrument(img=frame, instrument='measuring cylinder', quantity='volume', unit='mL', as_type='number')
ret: 425 mL
